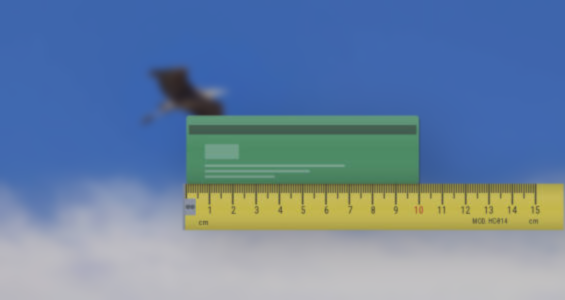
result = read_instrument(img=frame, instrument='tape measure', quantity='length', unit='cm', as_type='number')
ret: 10 cm
